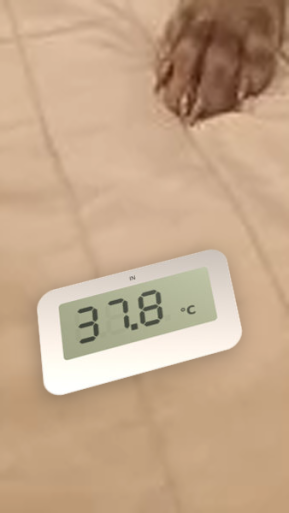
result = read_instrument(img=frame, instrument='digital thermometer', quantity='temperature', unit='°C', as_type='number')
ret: 37.8 °C
